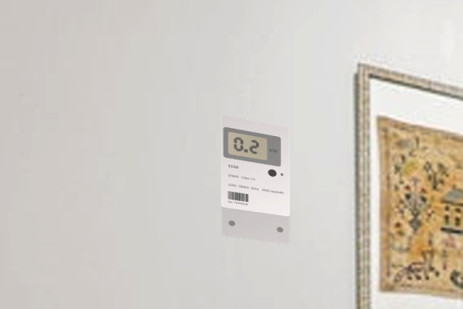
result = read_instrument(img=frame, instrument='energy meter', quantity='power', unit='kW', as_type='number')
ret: 0.2 kW
